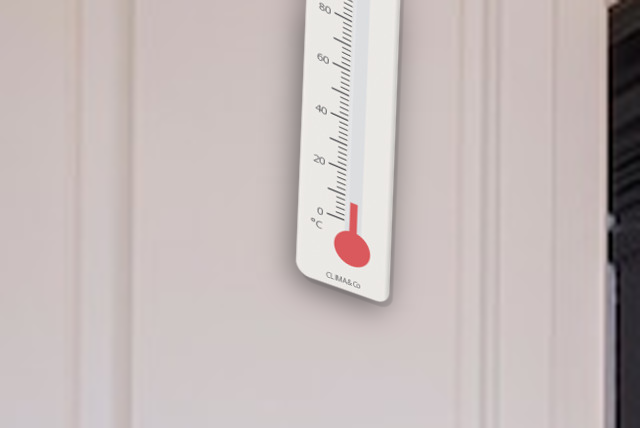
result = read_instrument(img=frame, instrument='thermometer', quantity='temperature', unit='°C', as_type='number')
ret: 8 °C
